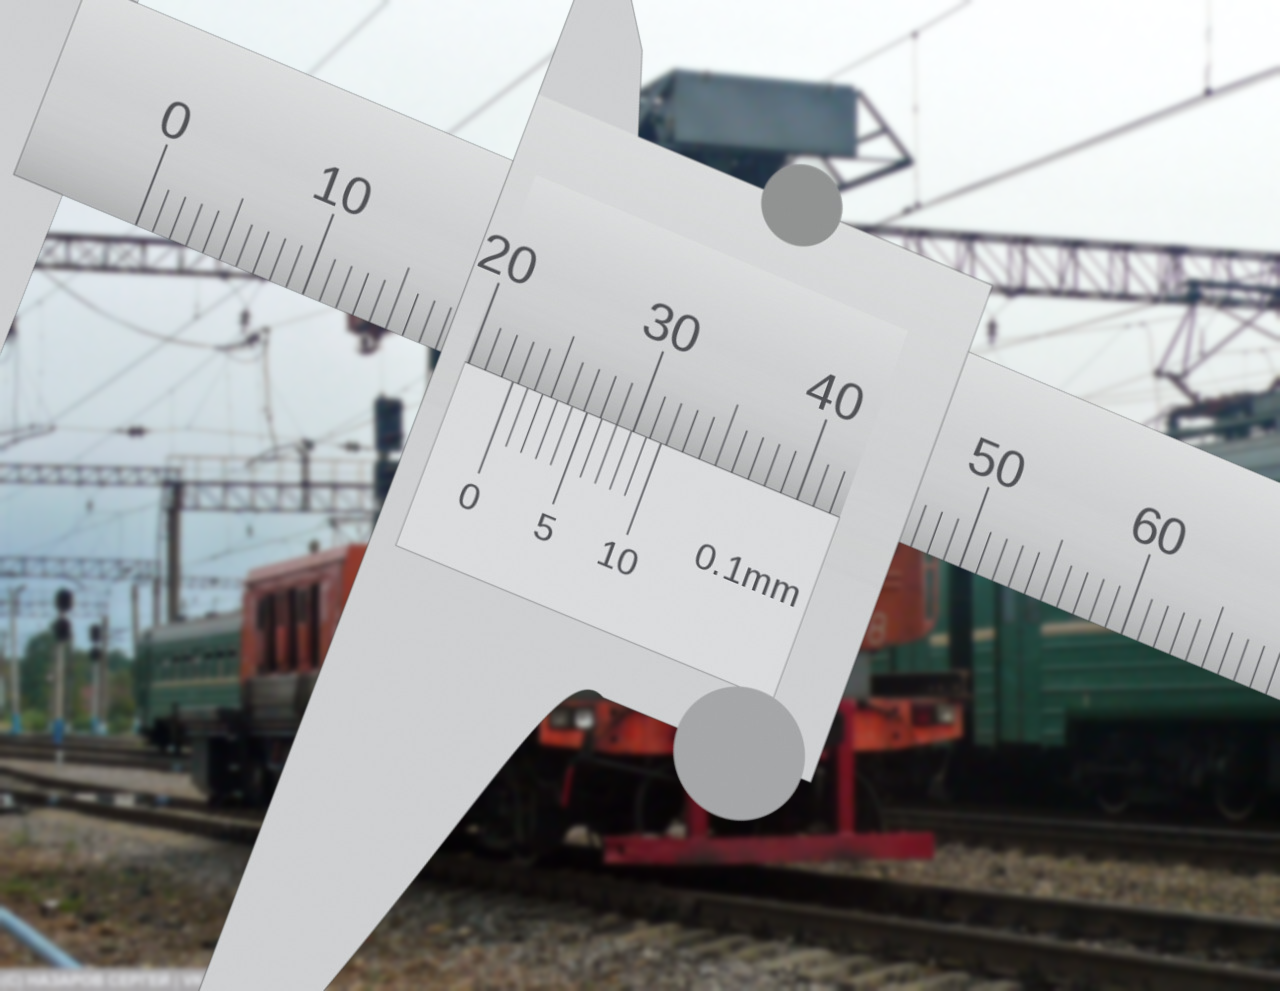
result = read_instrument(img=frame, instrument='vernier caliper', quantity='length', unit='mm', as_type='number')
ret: 22.7 mm
